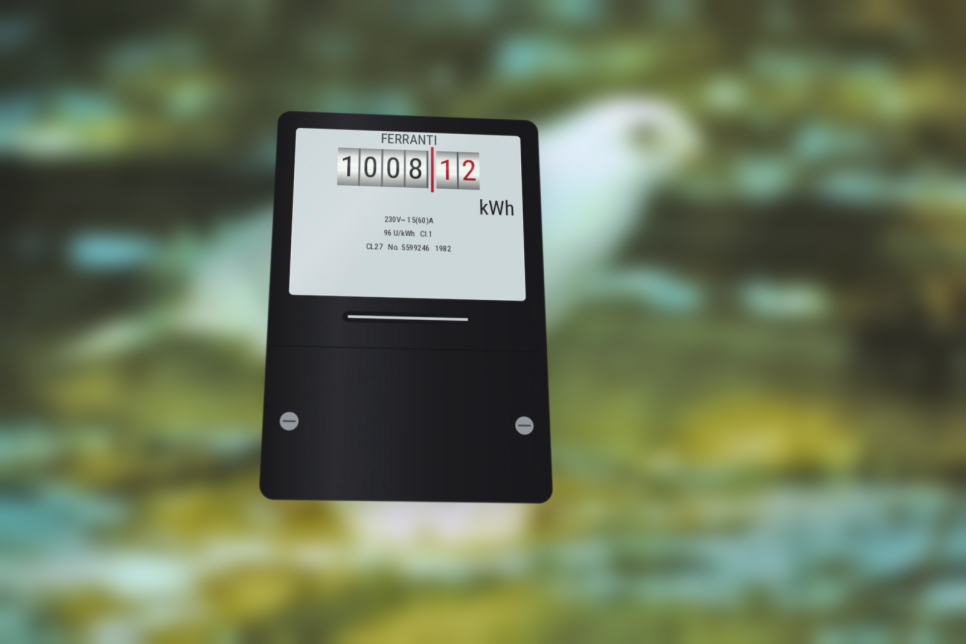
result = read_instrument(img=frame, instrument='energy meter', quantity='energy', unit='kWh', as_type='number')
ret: 1008.12 kWh
